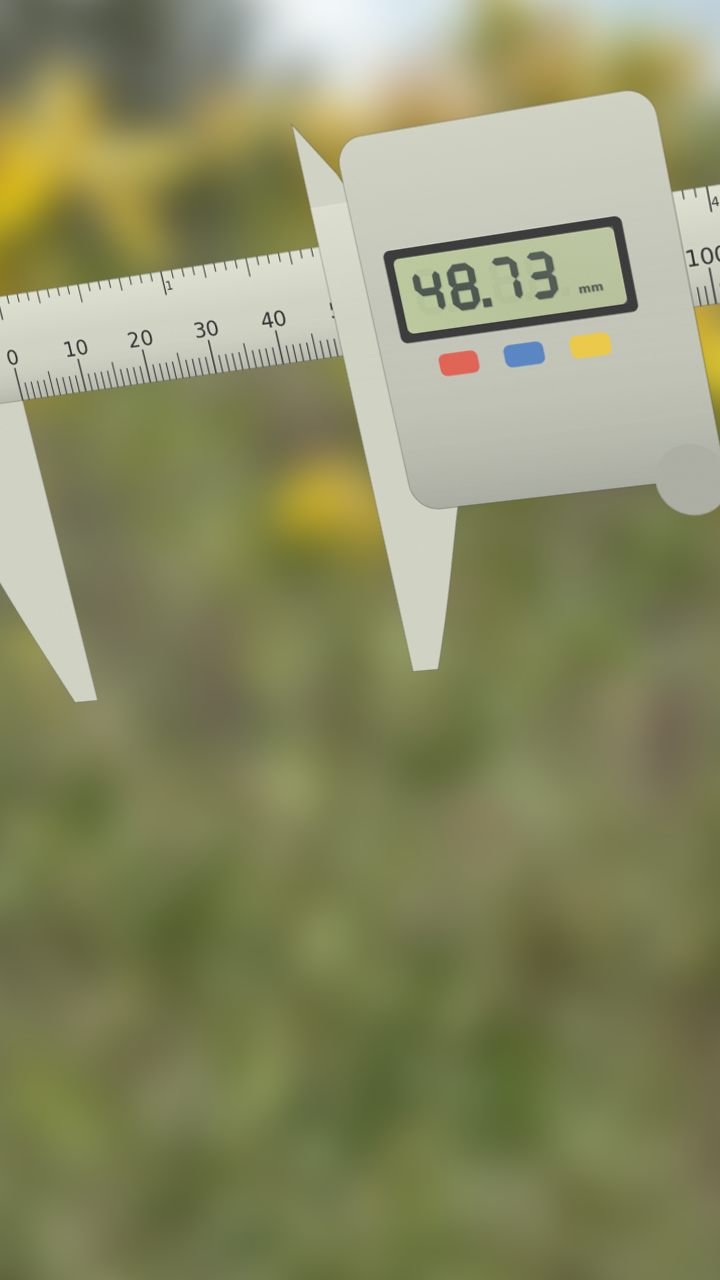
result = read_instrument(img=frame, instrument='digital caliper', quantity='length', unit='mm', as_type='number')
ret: 48.73 mm
